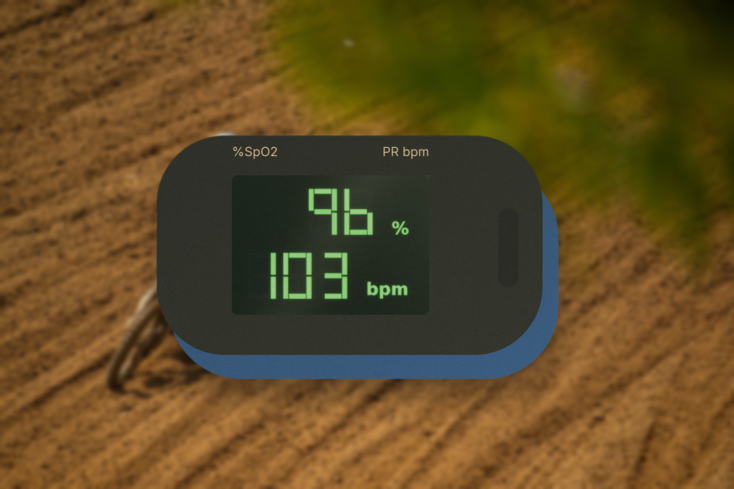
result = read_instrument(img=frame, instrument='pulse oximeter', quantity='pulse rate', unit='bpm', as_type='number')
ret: 103 bpm
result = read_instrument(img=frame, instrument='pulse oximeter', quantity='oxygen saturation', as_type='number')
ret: 96 %
